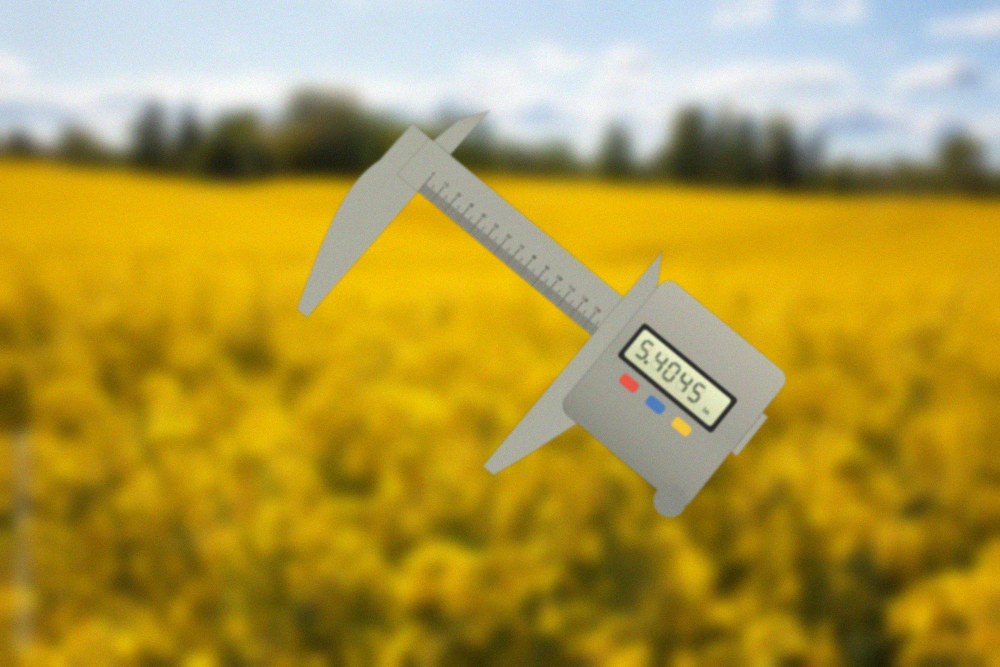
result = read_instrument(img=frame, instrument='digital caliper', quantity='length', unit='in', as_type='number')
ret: 5.4045 in
